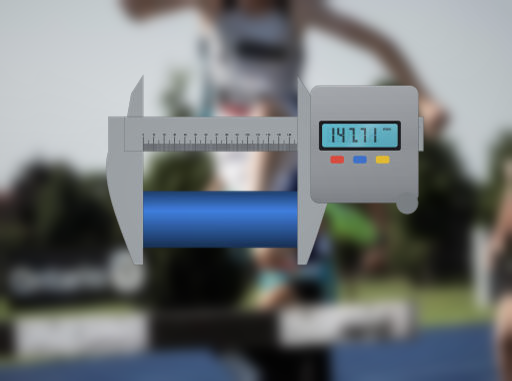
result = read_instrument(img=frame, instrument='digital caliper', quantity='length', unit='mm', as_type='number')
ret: 147.71 mm
